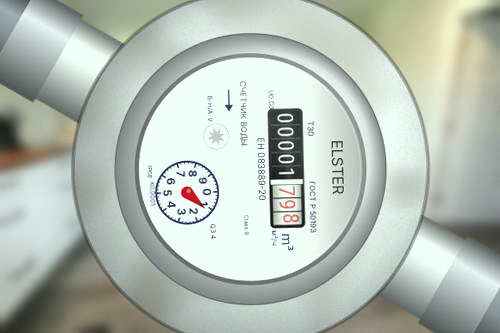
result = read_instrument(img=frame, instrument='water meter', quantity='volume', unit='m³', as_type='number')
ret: 1.7981 m³
